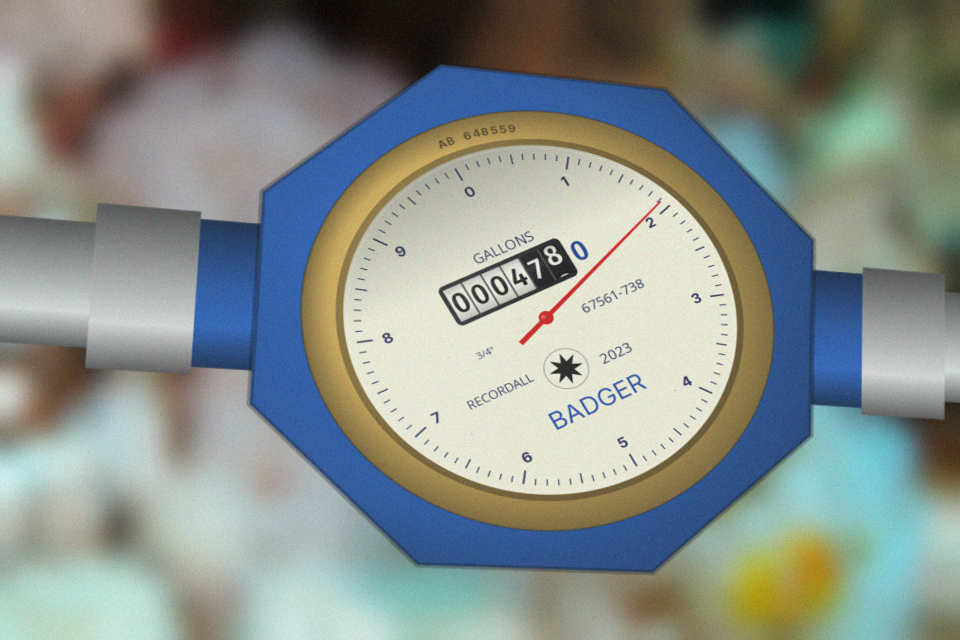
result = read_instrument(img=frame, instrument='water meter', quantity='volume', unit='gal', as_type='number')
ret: 4781.9 gal
